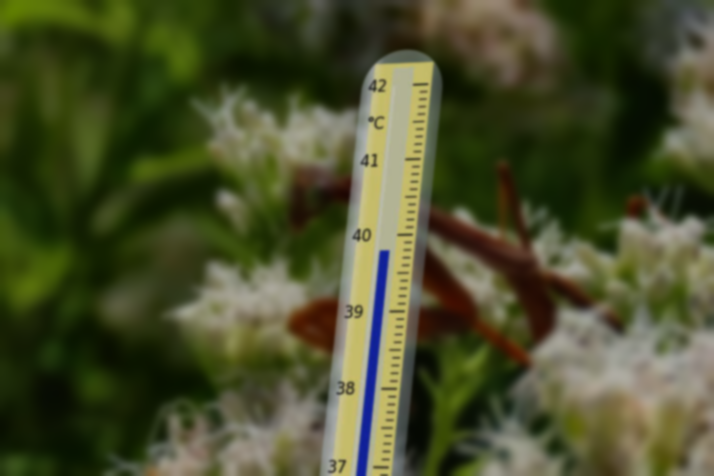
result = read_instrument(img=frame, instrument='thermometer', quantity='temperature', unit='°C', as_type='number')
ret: 39.8 °C
